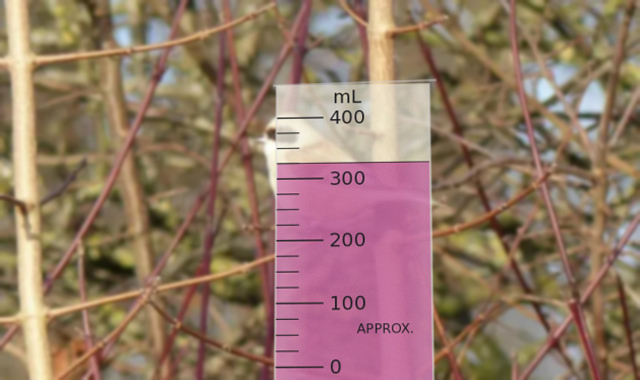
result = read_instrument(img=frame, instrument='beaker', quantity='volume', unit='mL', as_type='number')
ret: 325 mL
